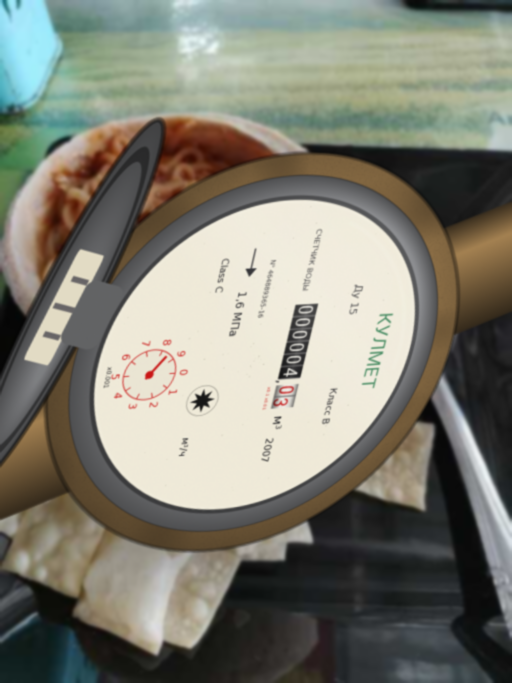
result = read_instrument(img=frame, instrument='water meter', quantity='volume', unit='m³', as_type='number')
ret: 4.028 m³
